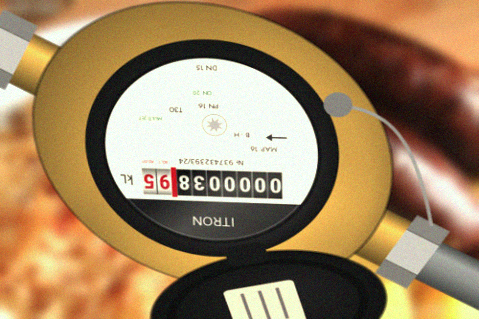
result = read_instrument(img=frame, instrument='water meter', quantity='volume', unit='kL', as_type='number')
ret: 38.95 kL
